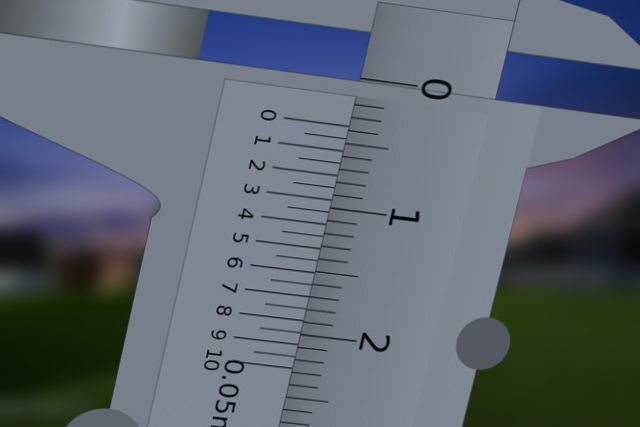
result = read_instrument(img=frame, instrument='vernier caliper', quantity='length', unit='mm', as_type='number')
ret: 3.7 mm
